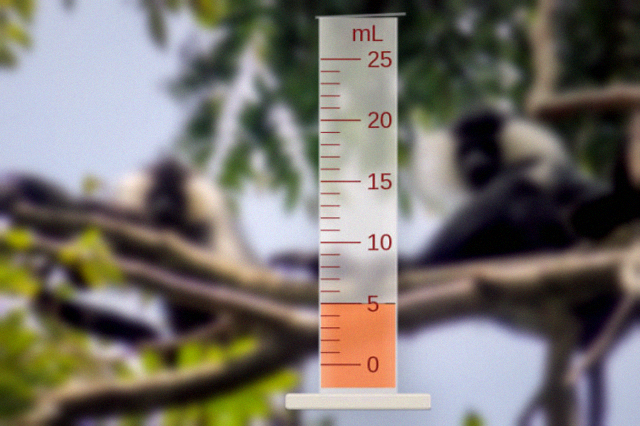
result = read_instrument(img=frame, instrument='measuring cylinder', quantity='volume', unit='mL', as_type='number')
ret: 5 mL
